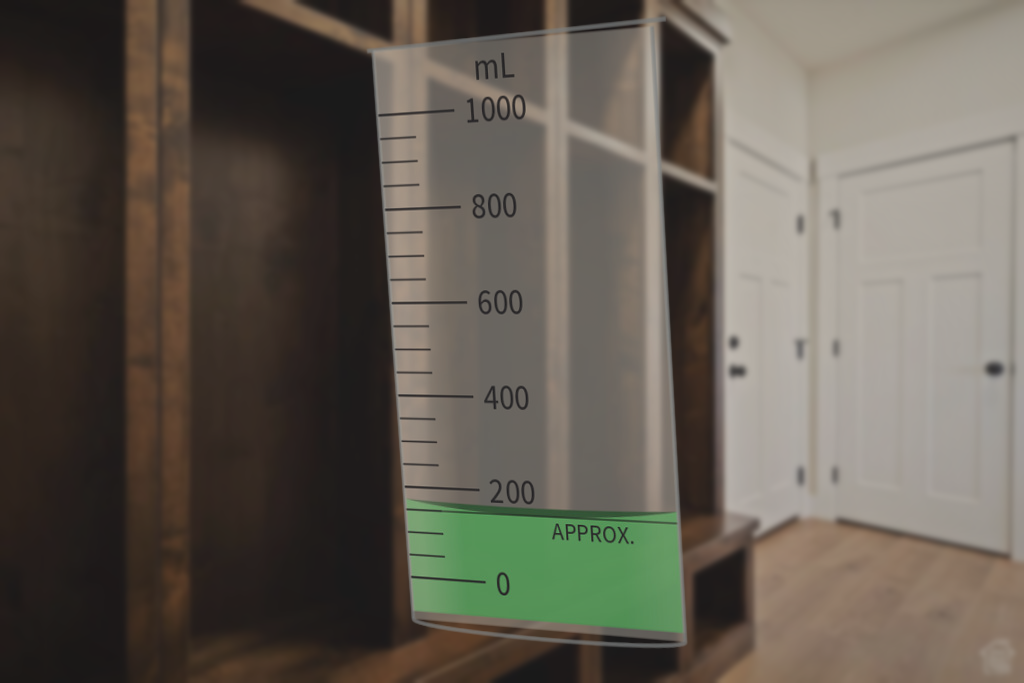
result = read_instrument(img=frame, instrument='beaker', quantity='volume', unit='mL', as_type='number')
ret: 150 mL
